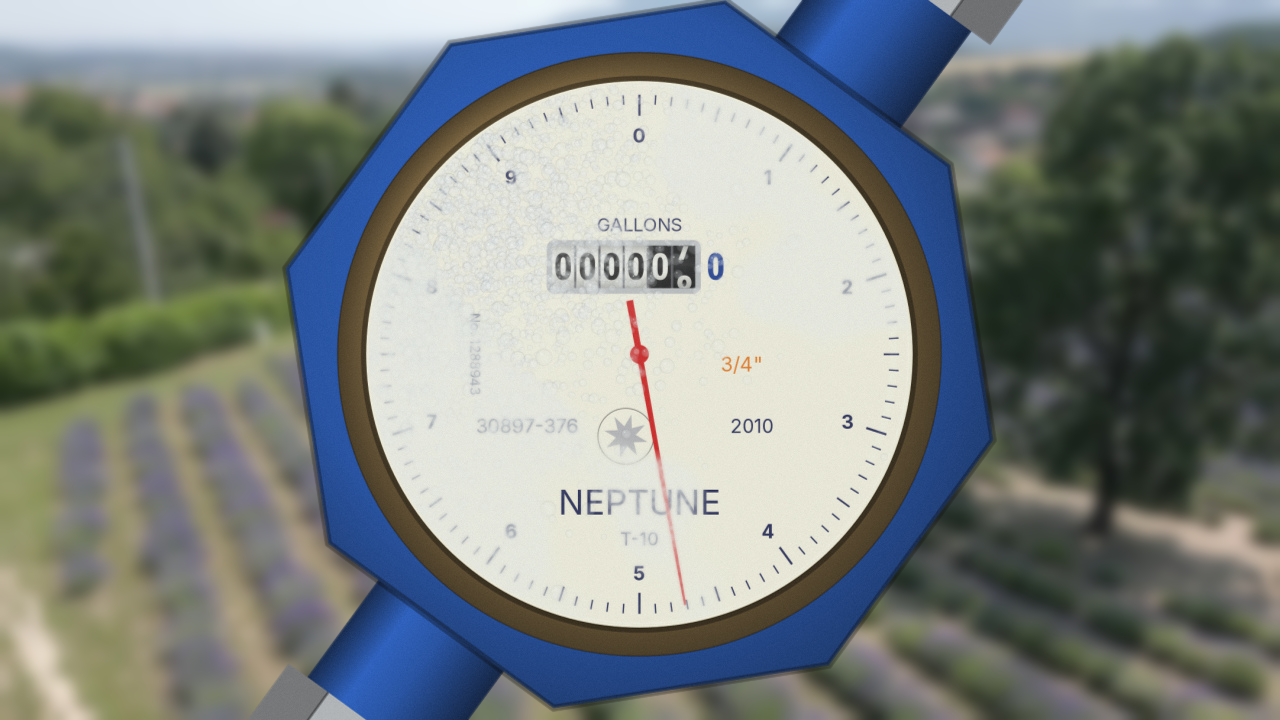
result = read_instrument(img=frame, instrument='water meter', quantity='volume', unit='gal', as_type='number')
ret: 74.7 gal
